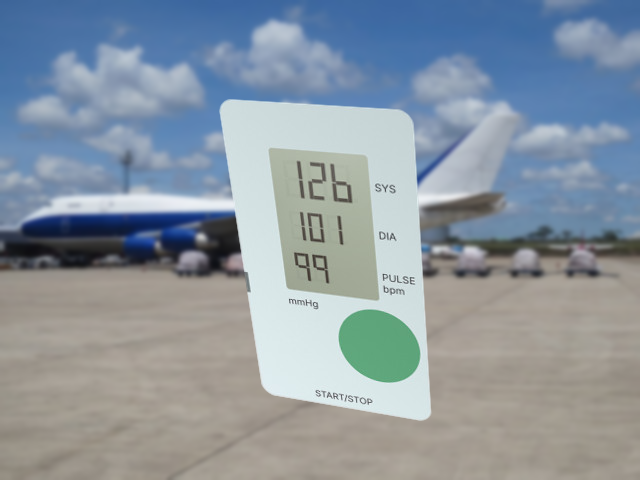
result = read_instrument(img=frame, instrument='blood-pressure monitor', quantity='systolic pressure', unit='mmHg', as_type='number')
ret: 126 mmHg
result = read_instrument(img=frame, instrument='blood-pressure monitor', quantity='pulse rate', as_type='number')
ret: 99 bpm
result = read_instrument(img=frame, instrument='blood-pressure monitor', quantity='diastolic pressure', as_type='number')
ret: 101 mmHg
